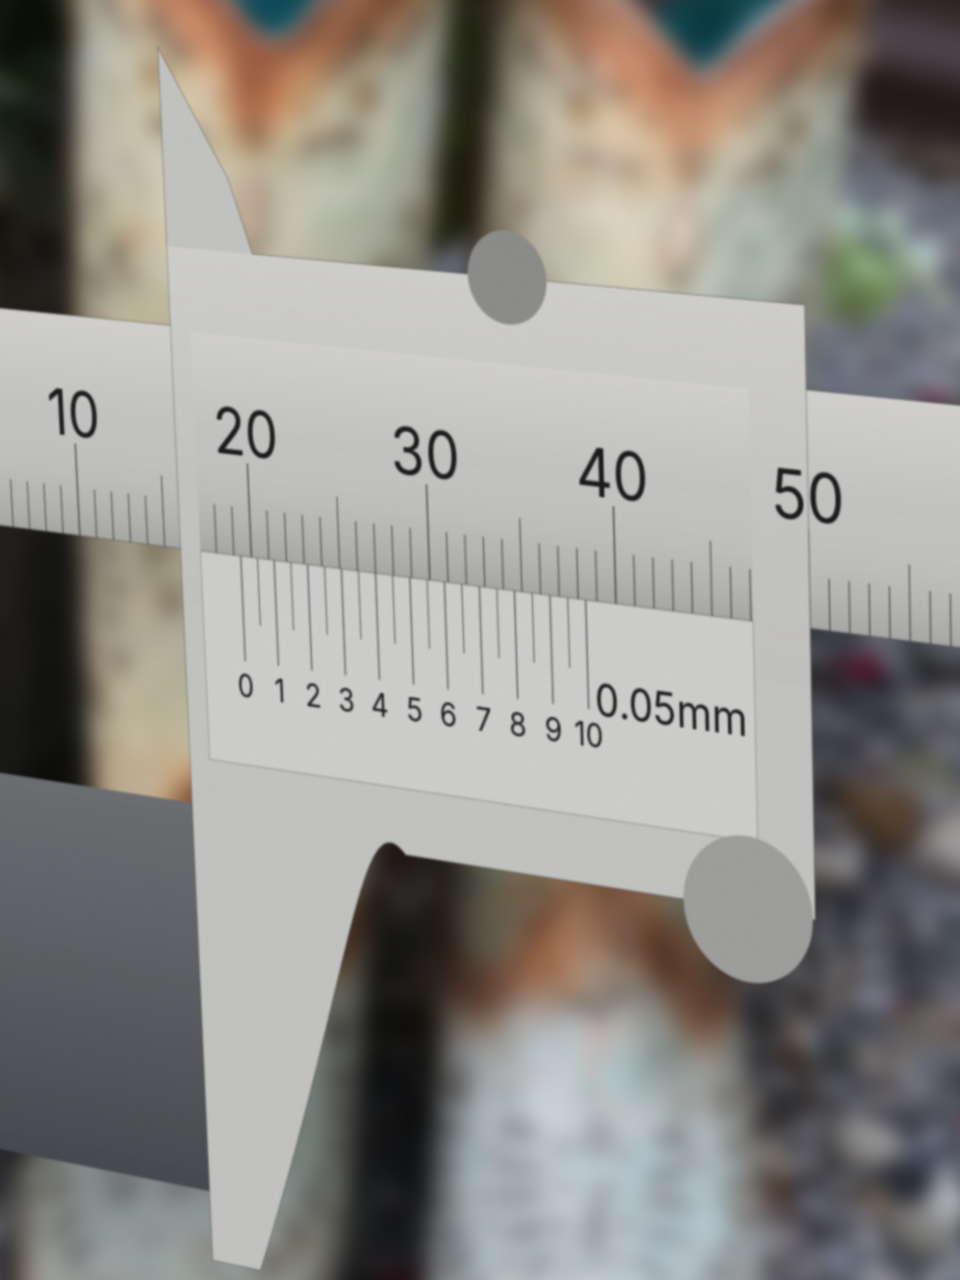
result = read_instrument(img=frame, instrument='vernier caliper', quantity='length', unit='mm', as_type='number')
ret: 19.4 mm
